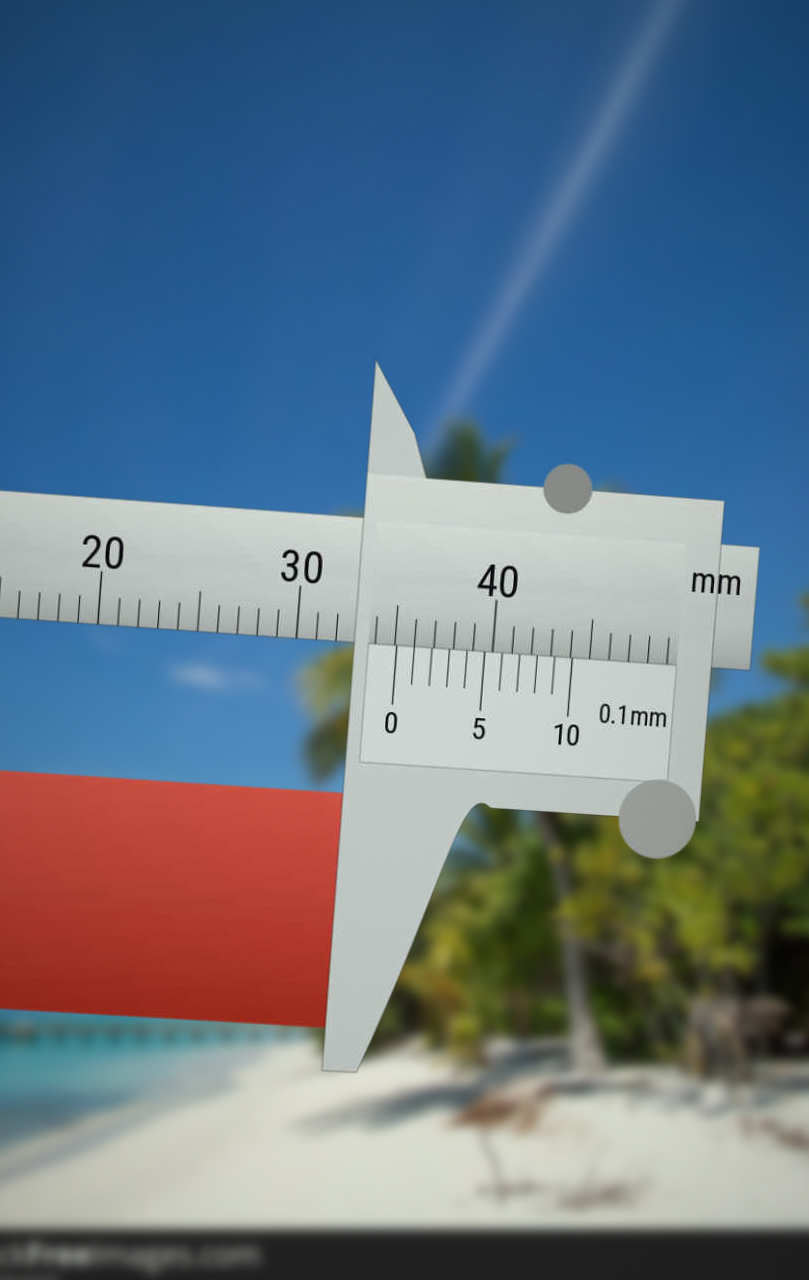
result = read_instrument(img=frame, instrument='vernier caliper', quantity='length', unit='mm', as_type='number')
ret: 35.1 mm
